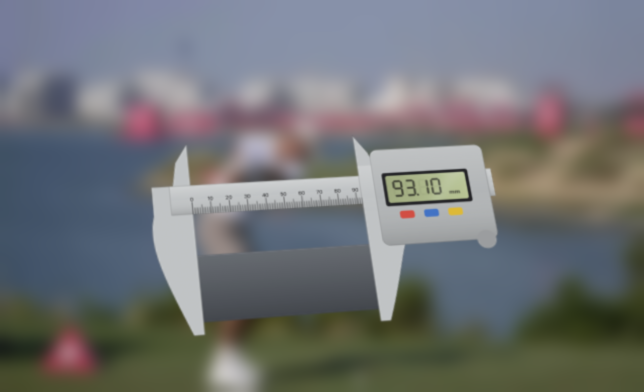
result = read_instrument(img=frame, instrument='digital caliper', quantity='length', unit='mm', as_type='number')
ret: 93.10 mm
